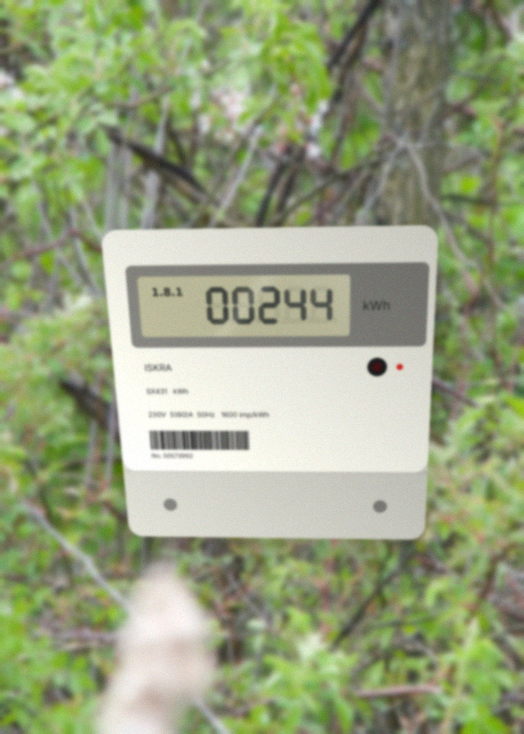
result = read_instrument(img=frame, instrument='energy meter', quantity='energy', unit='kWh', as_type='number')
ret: 244 kWh
